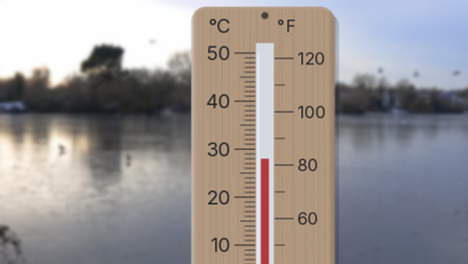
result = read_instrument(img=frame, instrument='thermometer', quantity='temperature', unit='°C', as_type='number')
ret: 28 °C
